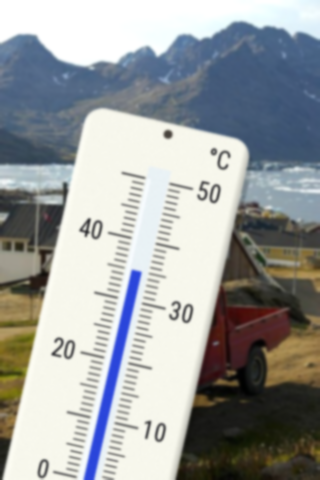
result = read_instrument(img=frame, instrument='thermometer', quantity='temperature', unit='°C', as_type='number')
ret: 35 °C
